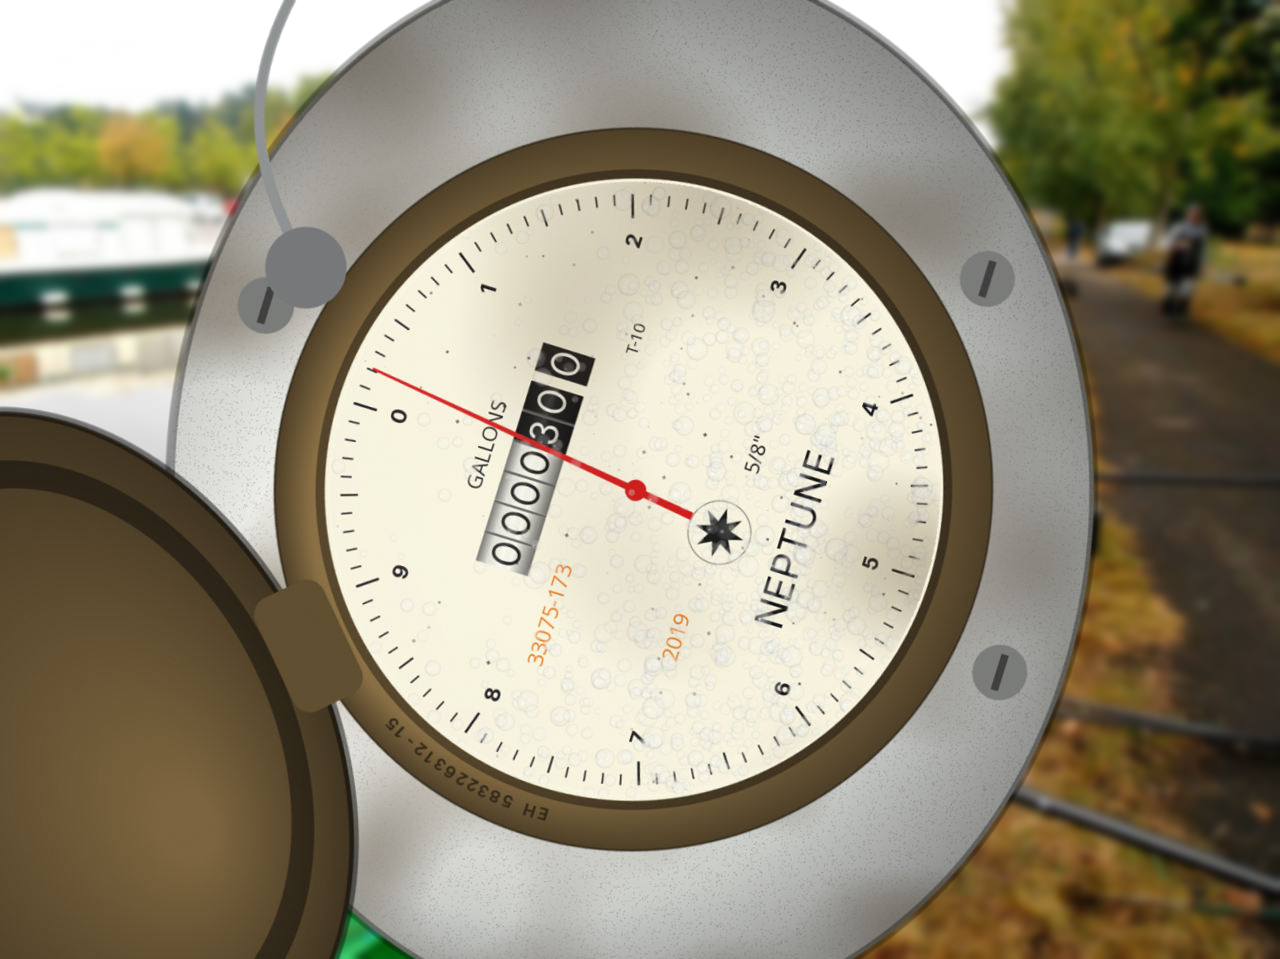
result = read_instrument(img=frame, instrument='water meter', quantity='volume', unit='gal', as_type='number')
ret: 300.2 gal
